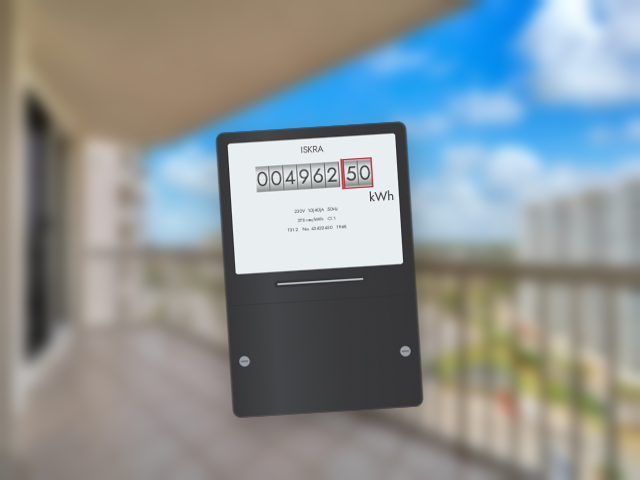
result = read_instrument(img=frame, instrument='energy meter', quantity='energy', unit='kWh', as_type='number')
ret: 4962.50 kWh
